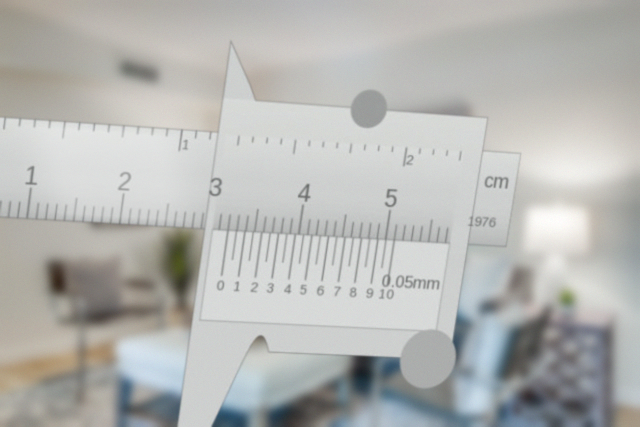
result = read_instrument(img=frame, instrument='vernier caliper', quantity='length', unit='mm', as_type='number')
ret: 32.0 mm
